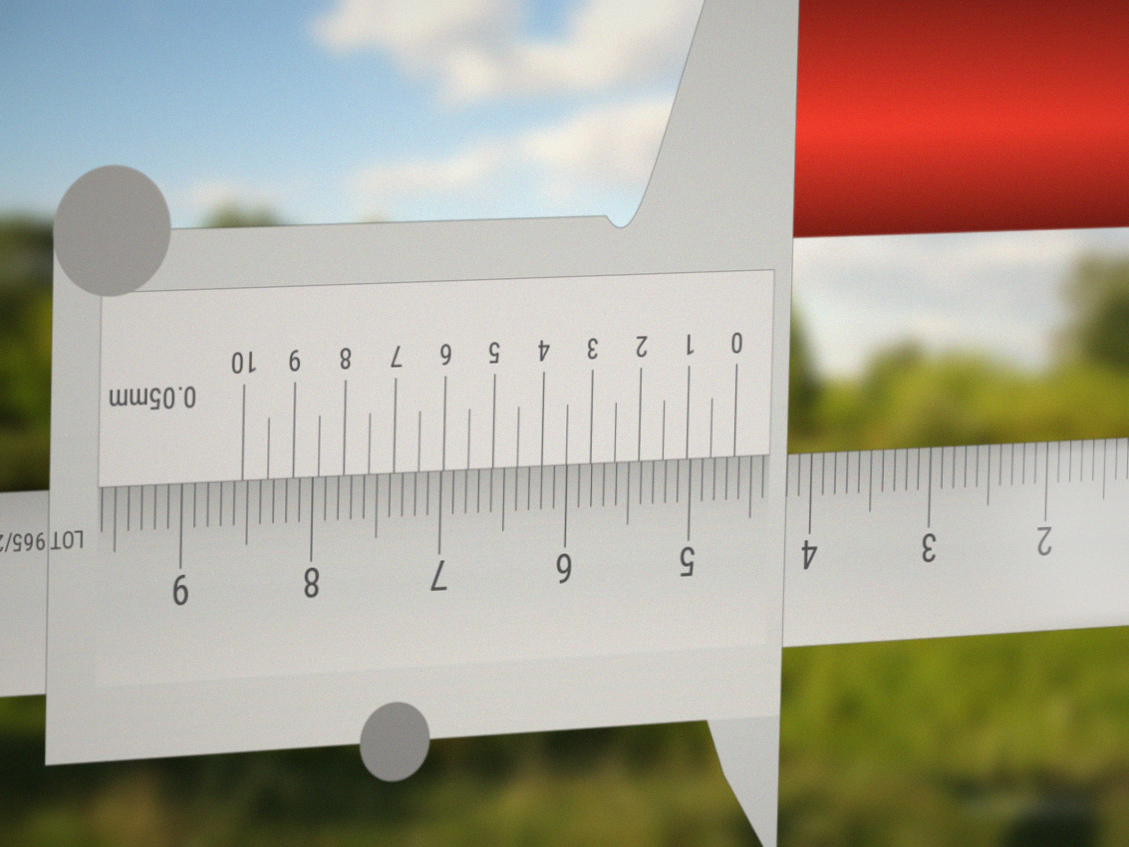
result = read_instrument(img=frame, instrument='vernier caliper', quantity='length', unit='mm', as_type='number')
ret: 46.4 mm
